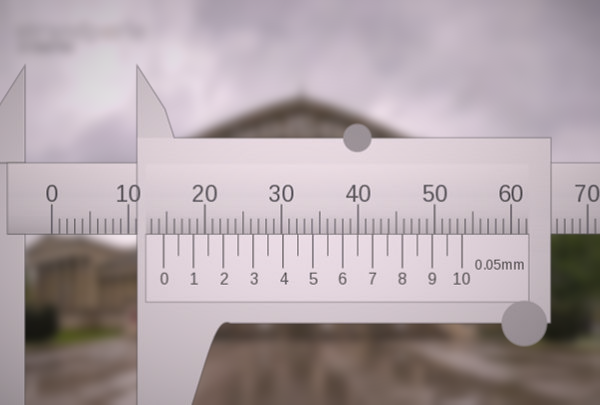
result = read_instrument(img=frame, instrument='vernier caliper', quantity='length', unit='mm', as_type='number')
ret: 14.6 mm
